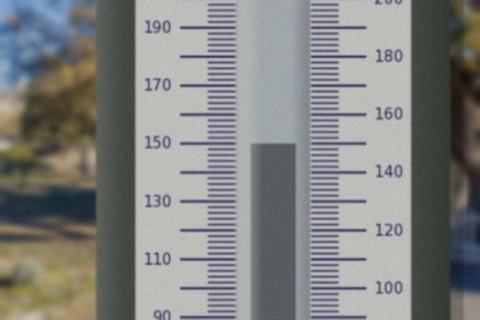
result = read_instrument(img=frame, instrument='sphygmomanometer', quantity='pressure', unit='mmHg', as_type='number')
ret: 150 mmHg
